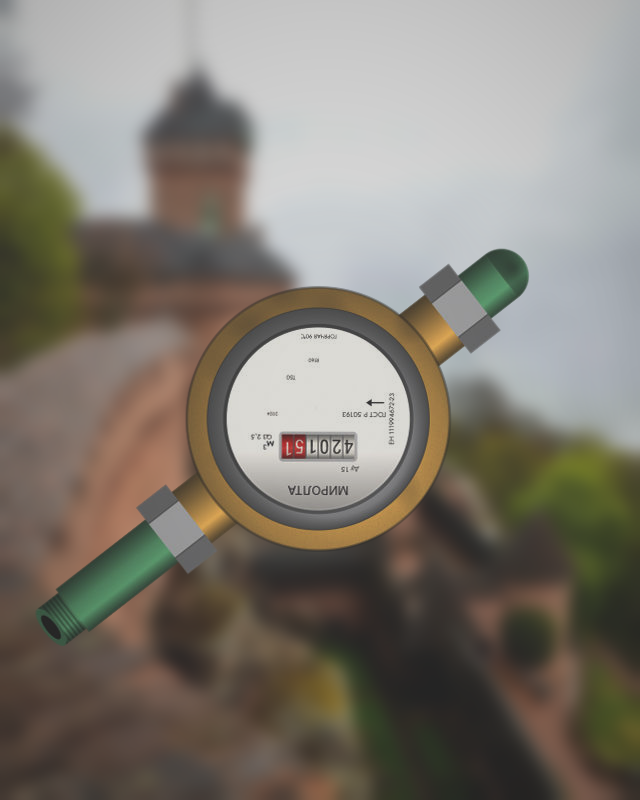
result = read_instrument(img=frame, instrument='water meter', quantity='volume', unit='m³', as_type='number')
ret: 4201.51 m³
